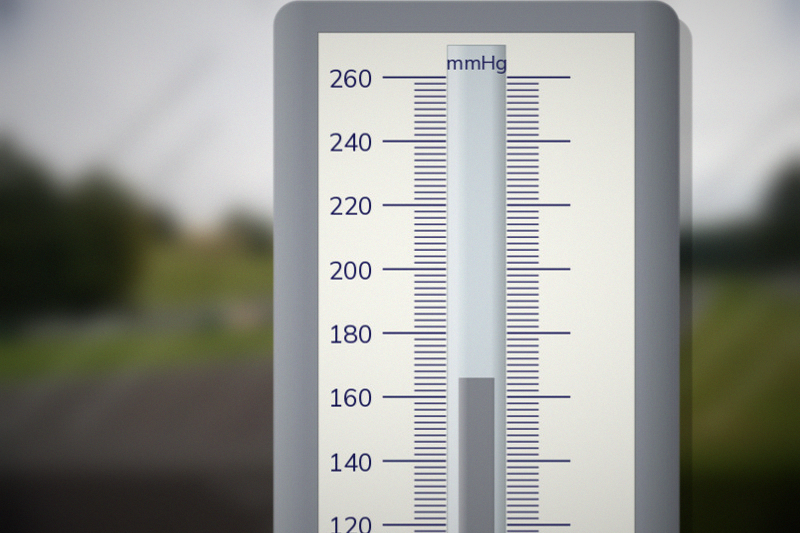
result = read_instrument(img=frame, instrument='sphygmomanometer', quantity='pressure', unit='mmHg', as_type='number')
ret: 166 mmHg
